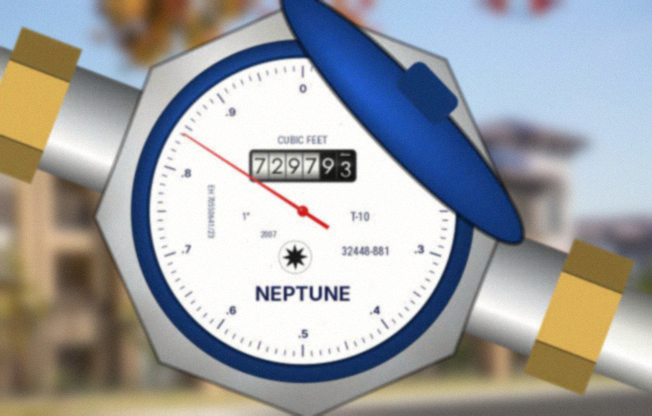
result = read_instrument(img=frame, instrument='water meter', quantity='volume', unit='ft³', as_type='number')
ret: 729792.84 ft³
